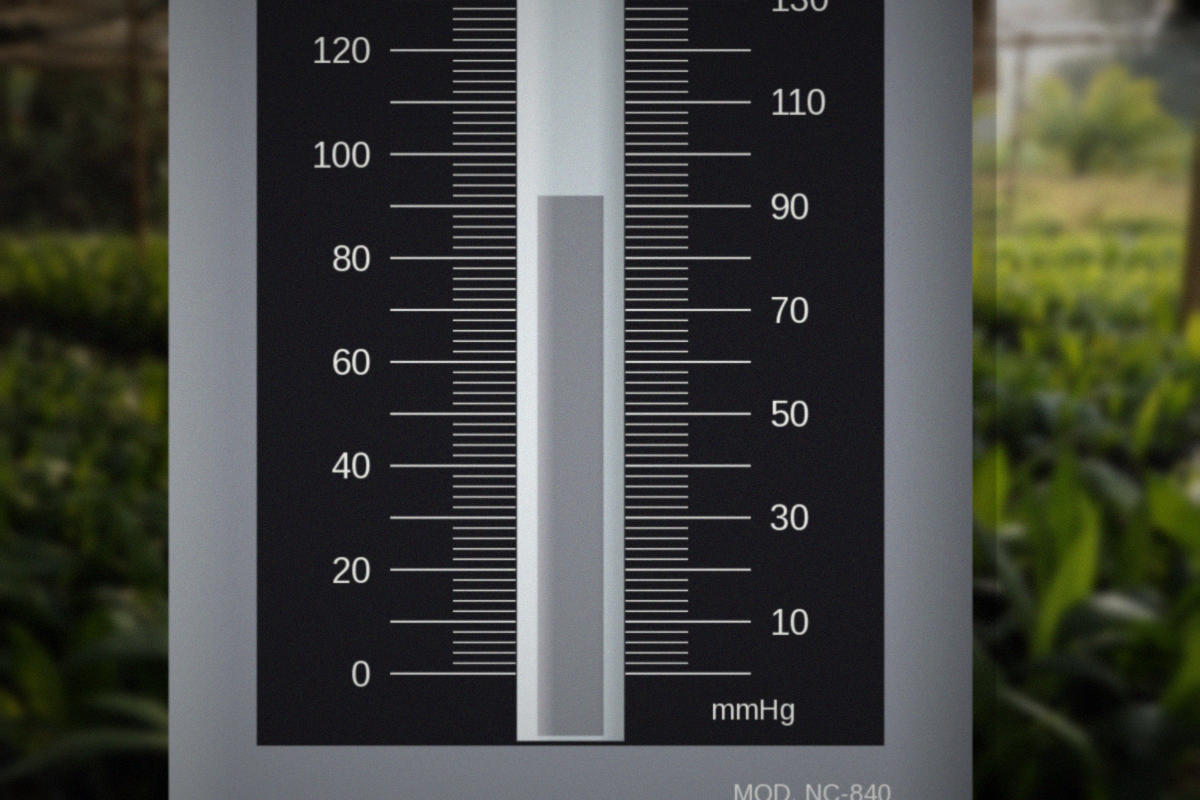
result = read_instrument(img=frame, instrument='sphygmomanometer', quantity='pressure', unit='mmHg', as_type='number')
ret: 92 mmHg
